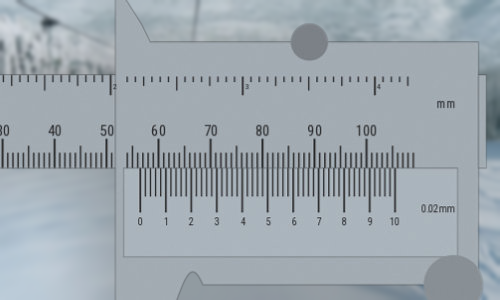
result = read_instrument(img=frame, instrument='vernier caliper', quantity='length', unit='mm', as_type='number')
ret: 56.5 mm
